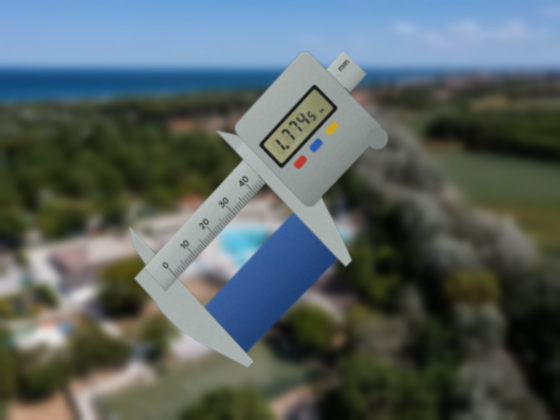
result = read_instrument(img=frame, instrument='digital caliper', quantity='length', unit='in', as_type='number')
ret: 1.7745 in
